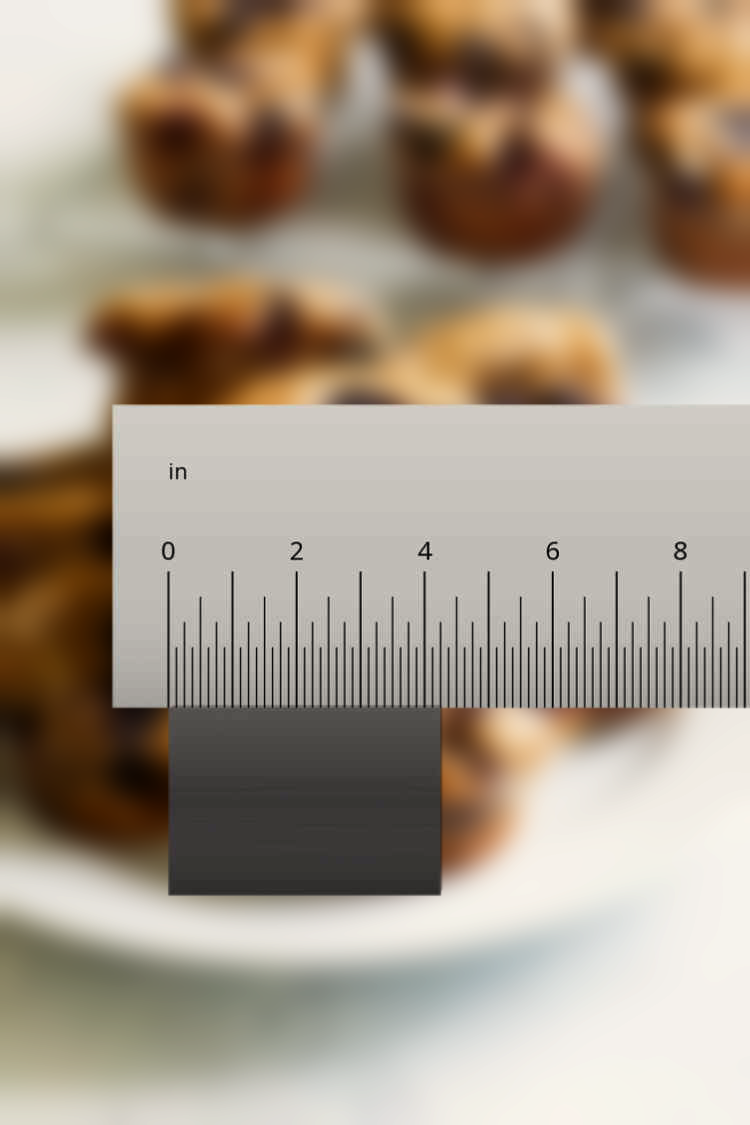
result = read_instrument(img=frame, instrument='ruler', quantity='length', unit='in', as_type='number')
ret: 4.25 in
